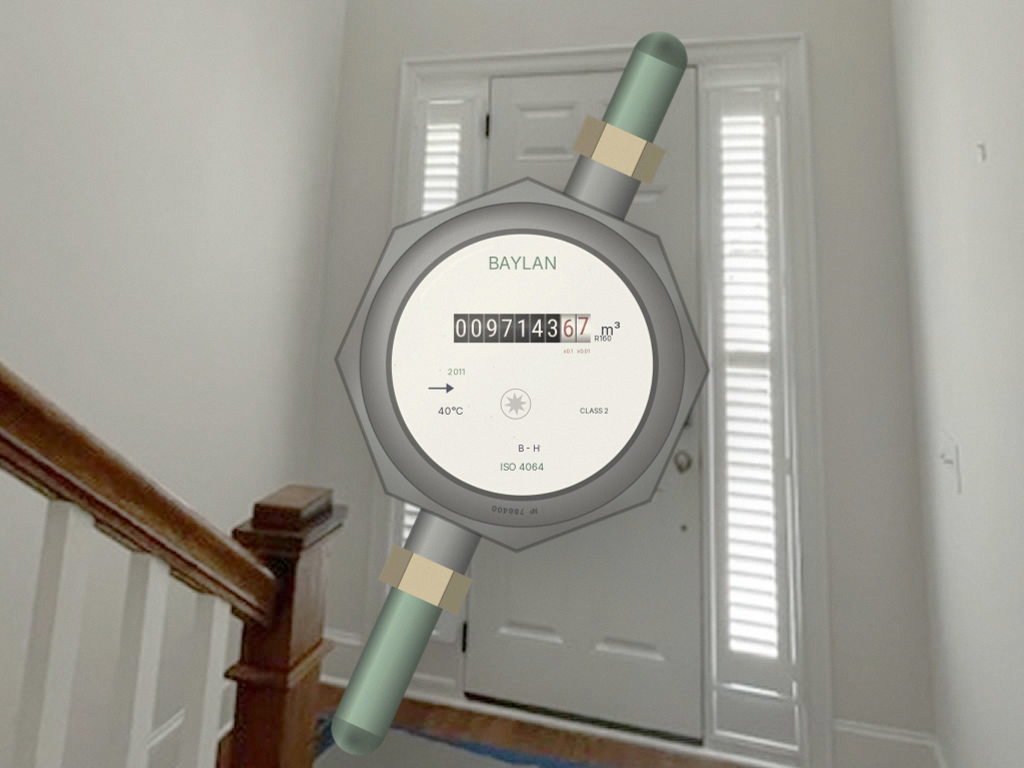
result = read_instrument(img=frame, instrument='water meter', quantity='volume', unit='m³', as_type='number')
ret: 97143.67 m³
